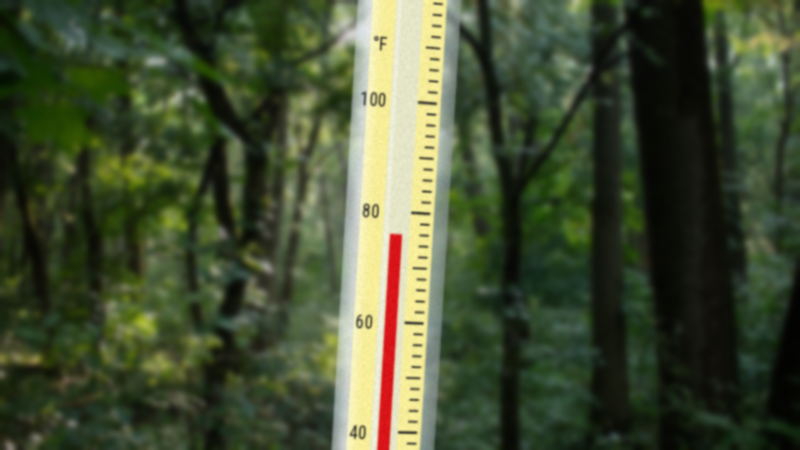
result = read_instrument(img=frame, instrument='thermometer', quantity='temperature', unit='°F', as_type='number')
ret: 76 °F
